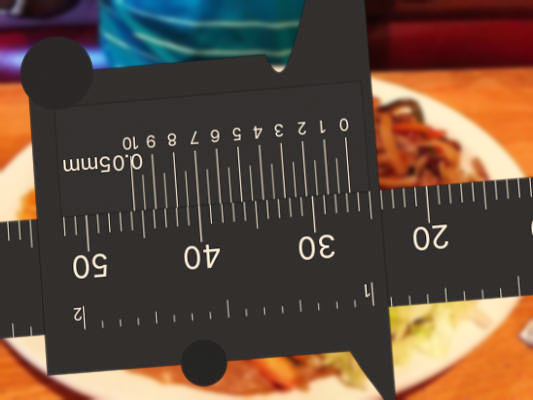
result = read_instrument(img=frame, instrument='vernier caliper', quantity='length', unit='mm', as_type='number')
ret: 26.7 mm
